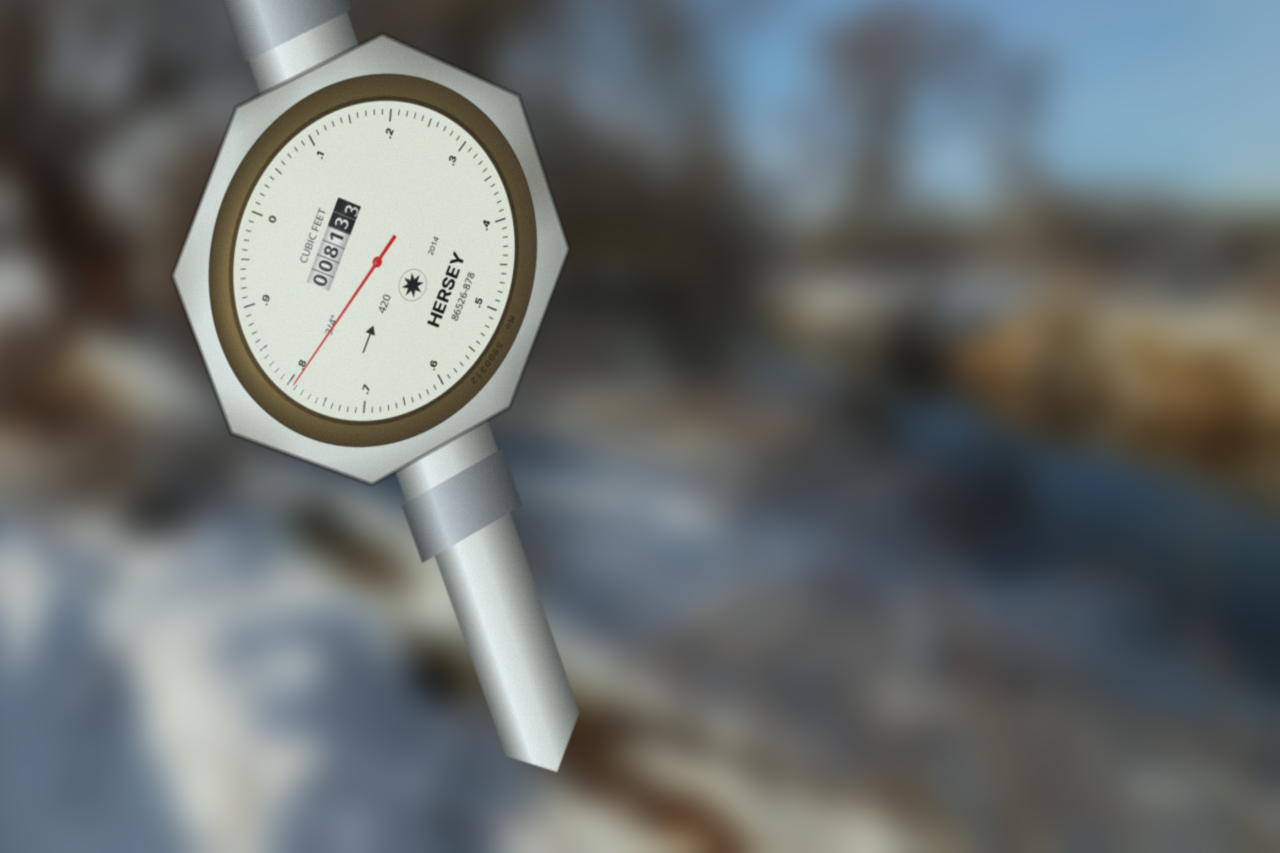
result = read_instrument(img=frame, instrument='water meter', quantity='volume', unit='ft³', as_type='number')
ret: 8132.79 ft³
